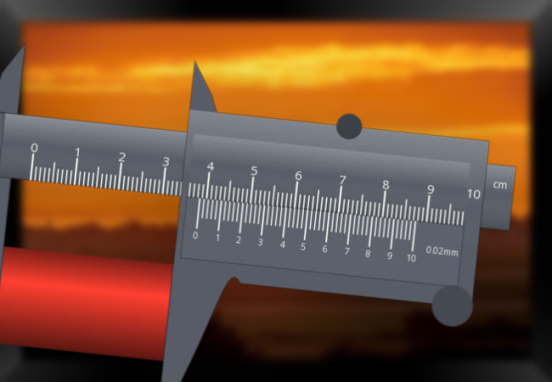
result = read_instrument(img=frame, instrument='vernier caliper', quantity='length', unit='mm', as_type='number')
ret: 38.5 mm
